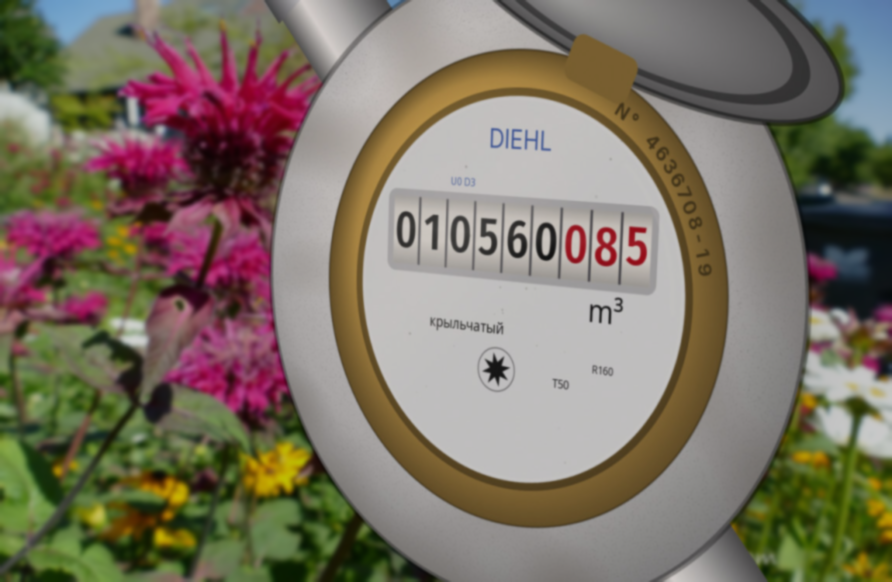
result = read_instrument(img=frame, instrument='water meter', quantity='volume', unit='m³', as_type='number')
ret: 10560.085 m³
